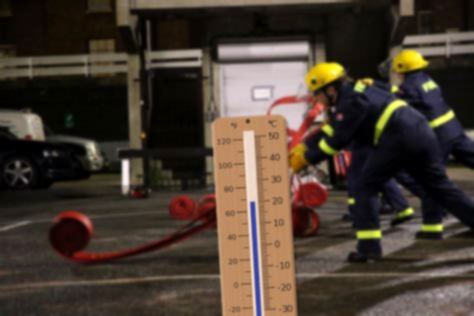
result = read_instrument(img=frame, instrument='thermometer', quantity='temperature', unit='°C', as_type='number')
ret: 20 °C
